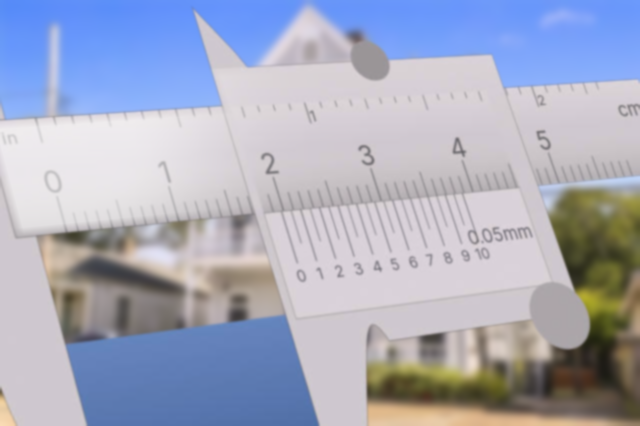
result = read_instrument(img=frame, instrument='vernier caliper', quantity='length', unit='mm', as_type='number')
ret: 19.8 mm
